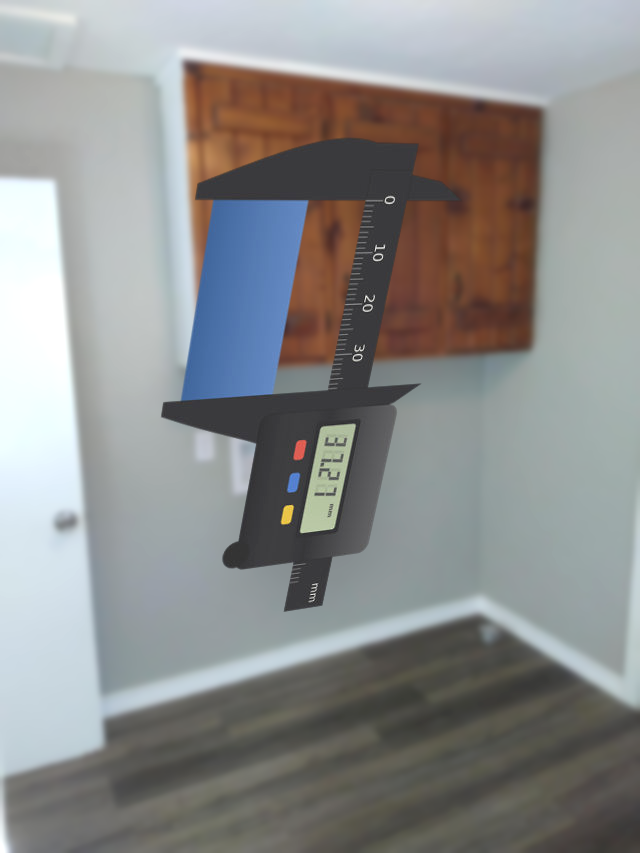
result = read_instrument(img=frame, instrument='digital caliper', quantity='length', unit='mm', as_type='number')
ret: 37.27 mm
